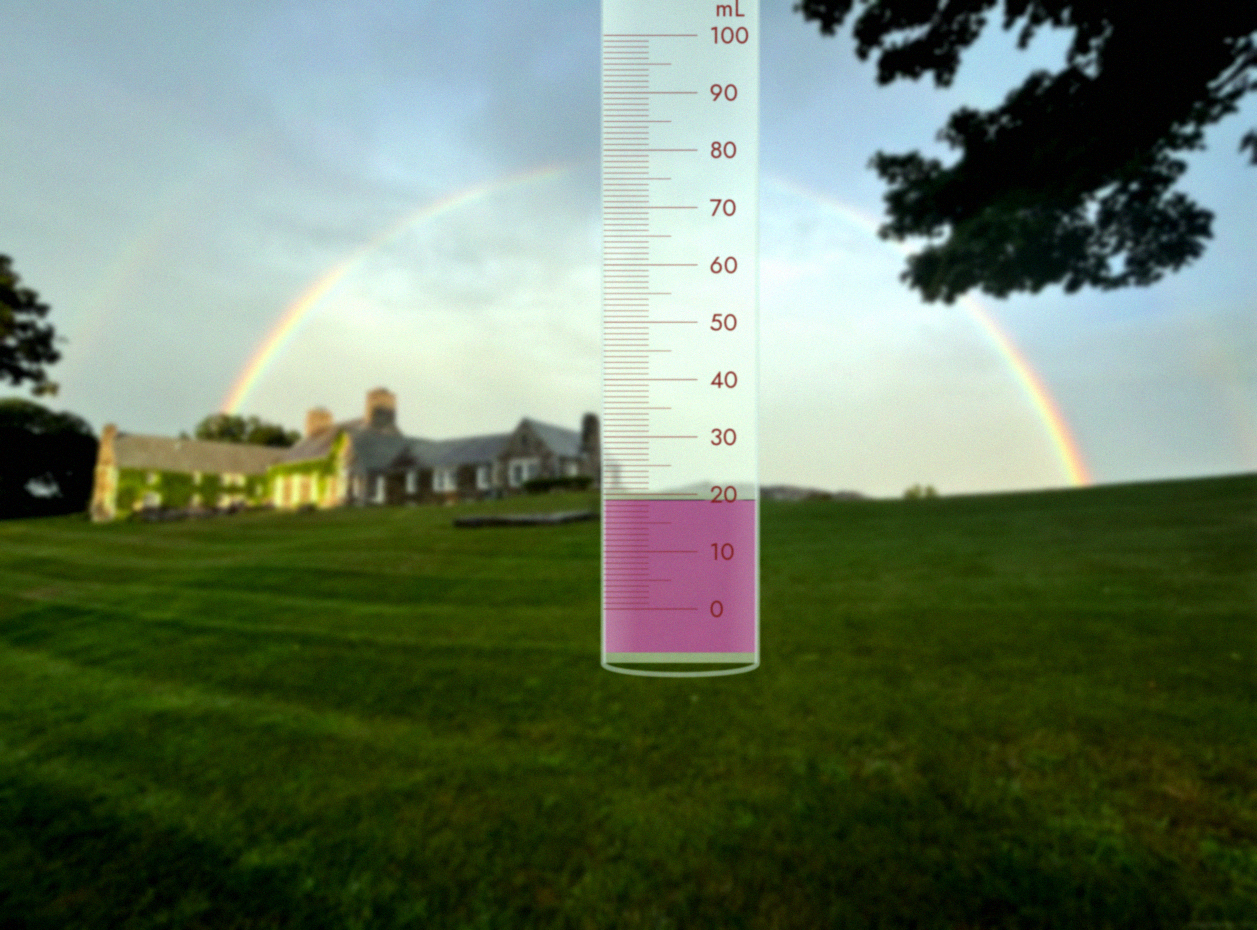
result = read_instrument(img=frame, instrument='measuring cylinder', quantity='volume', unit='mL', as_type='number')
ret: 19 mL
